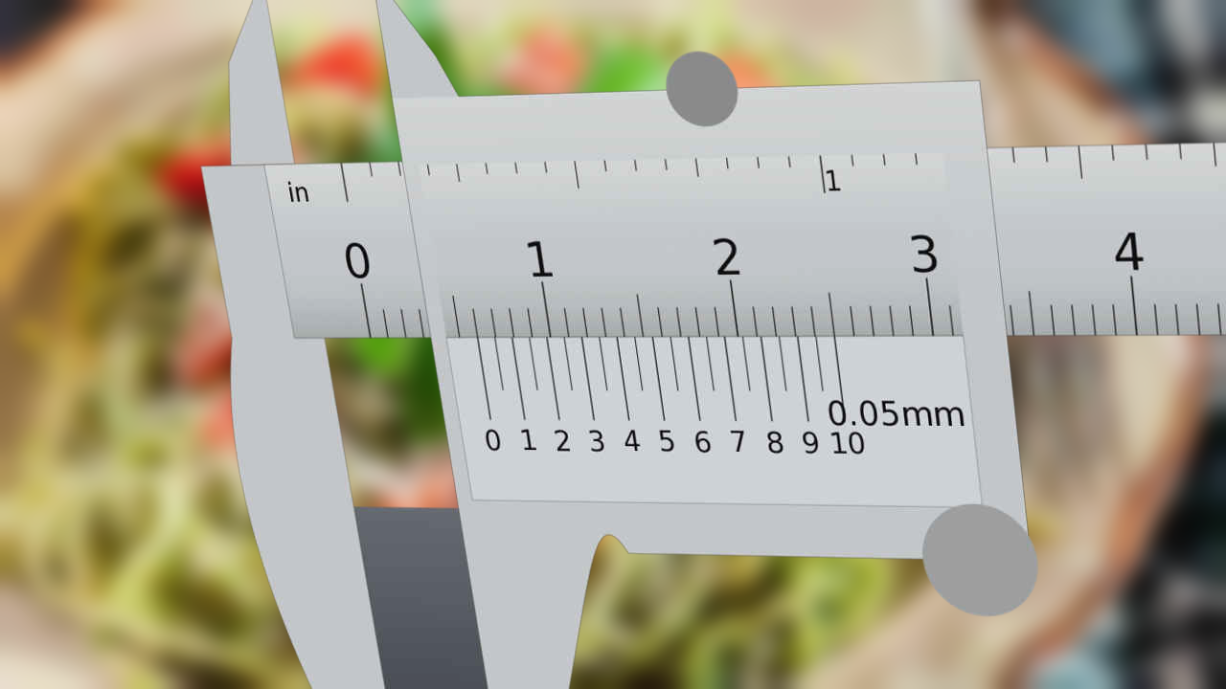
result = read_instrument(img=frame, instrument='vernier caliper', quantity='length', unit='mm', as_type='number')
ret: 6.0 mm
